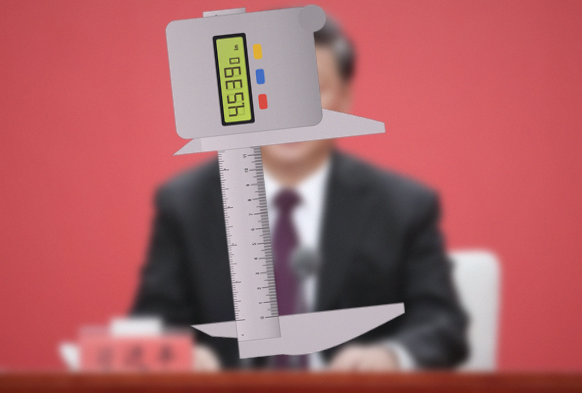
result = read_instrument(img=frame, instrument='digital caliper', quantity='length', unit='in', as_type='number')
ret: 4.5390 in
